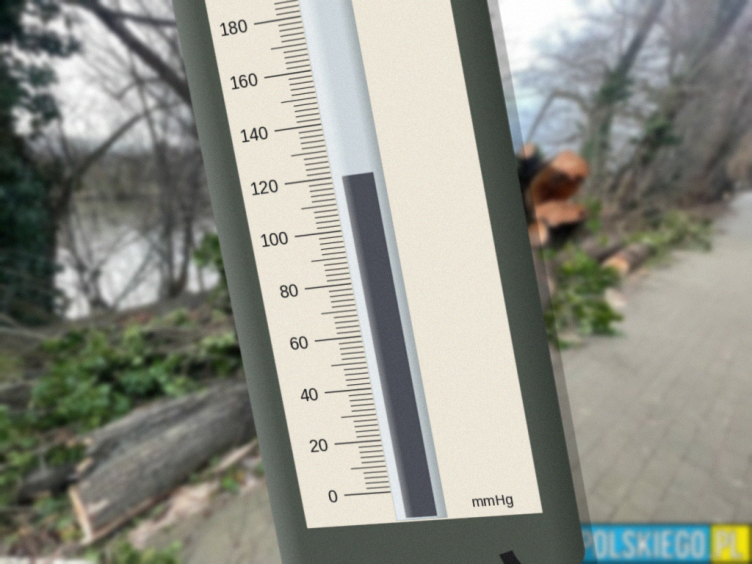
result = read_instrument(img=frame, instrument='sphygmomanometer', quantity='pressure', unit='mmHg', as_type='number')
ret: 120 mmHg
